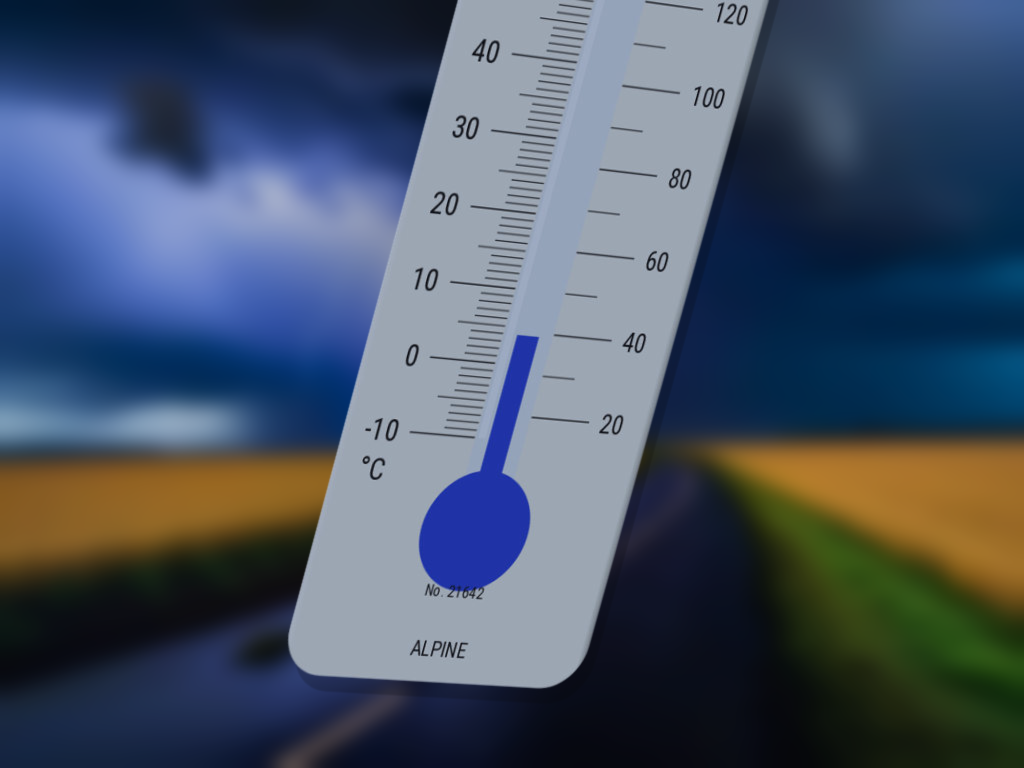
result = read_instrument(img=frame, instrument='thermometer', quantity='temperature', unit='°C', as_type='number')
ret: 4 °C
